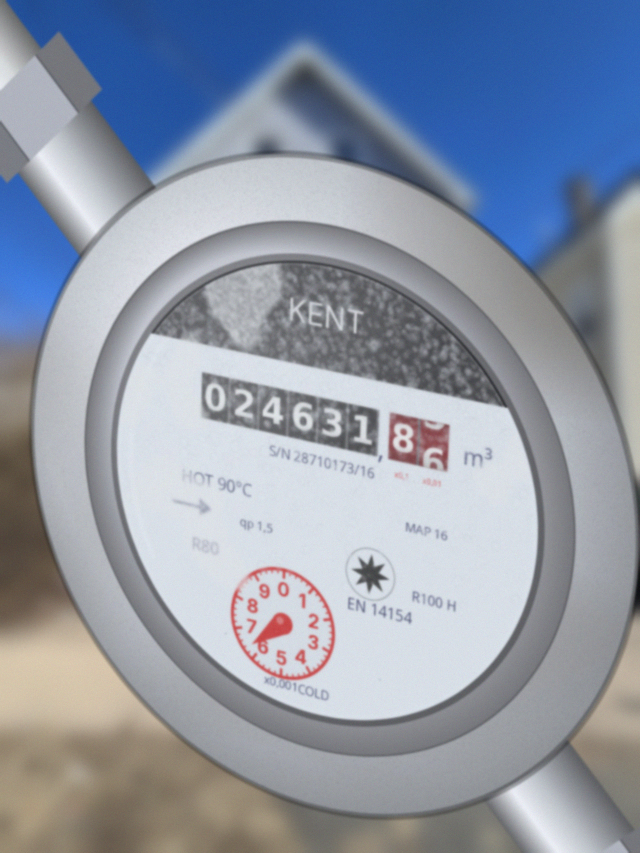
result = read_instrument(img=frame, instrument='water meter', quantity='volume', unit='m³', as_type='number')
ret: 24631.856 m³
